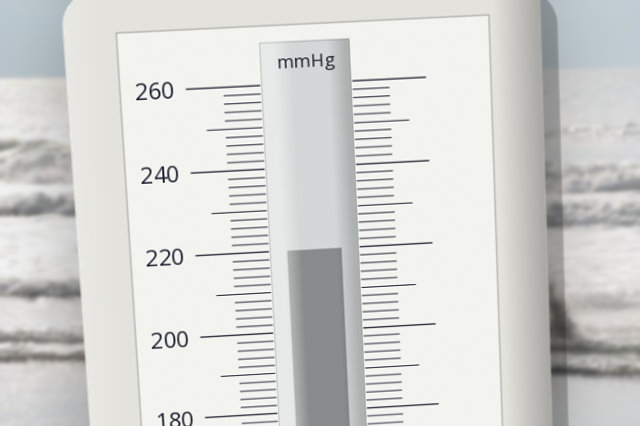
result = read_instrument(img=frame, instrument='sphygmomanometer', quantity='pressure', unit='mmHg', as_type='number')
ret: 220 mmHg
